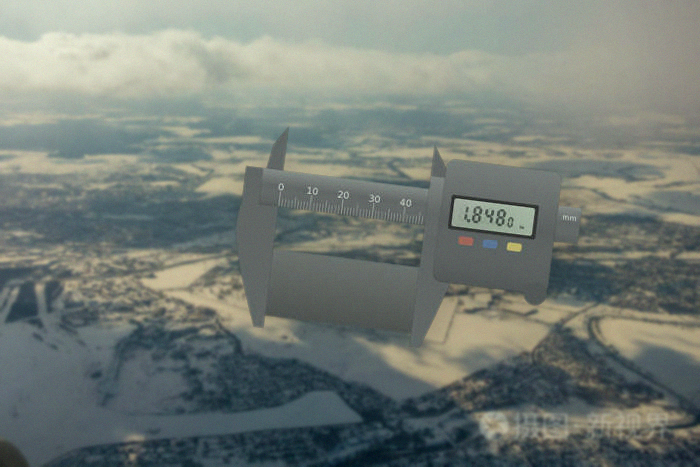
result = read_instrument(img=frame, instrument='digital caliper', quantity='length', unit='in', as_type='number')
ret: 1.8480 in
